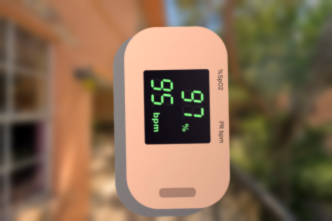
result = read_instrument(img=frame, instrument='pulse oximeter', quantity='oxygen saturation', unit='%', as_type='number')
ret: 97 %
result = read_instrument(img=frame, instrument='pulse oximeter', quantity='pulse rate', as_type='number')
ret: 95 bpm
